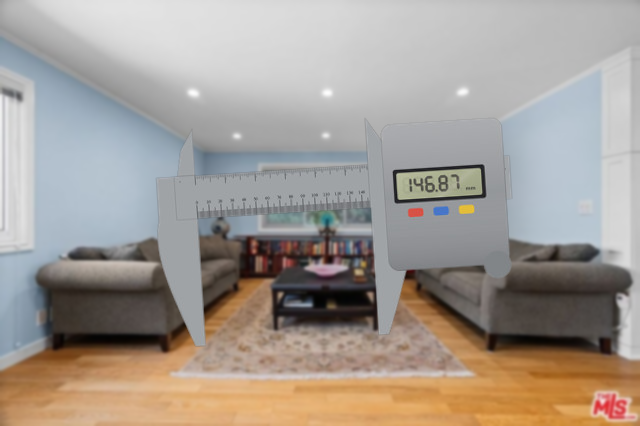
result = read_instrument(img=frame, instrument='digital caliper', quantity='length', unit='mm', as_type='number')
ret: 146.87 mm
